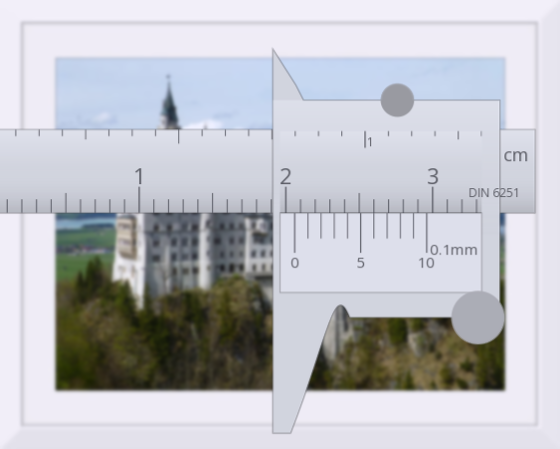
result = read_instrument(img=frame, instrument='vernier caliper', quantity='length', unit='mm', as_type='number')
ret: 20.6 mm
